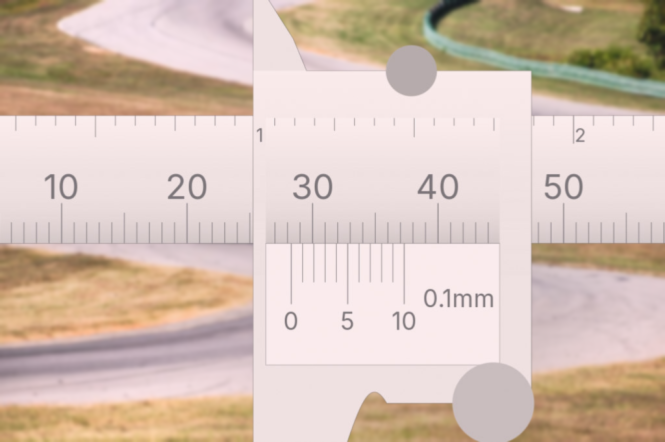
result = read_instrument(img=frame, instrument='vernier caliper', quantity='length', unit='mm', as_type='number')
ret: 28.3 mm
